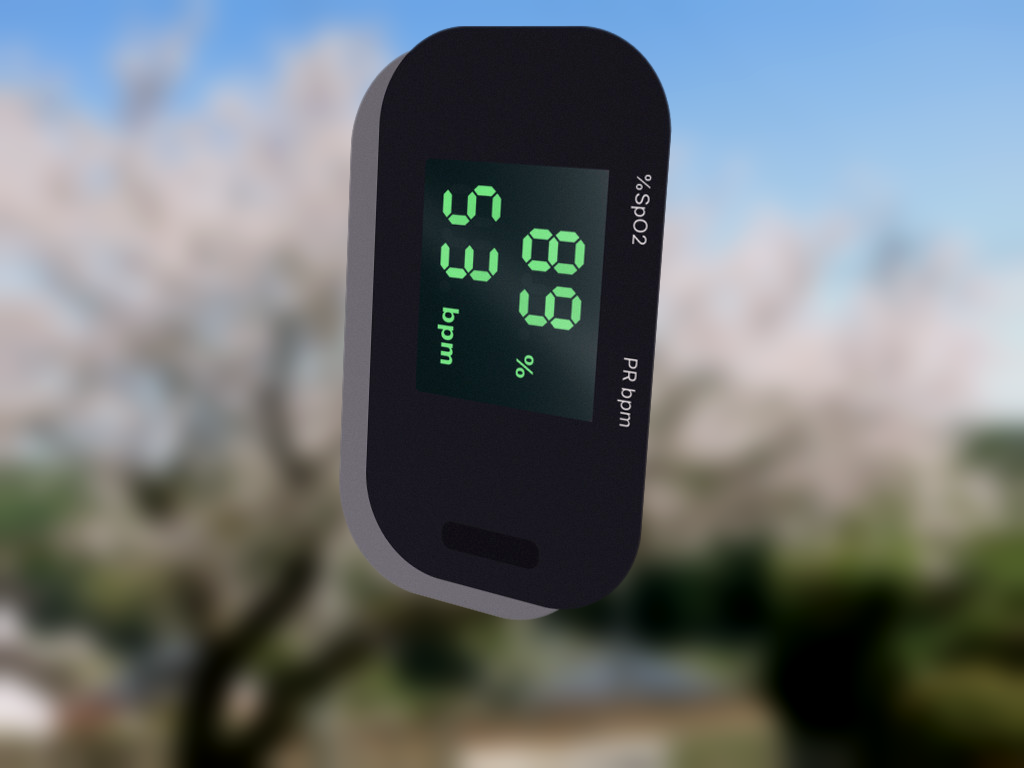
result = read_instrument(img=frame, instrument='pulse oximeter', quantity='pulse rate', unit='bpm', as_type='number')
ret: 53 bpm
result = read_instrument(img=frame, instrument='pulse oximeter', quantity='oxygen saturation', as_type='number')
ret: 89 %
